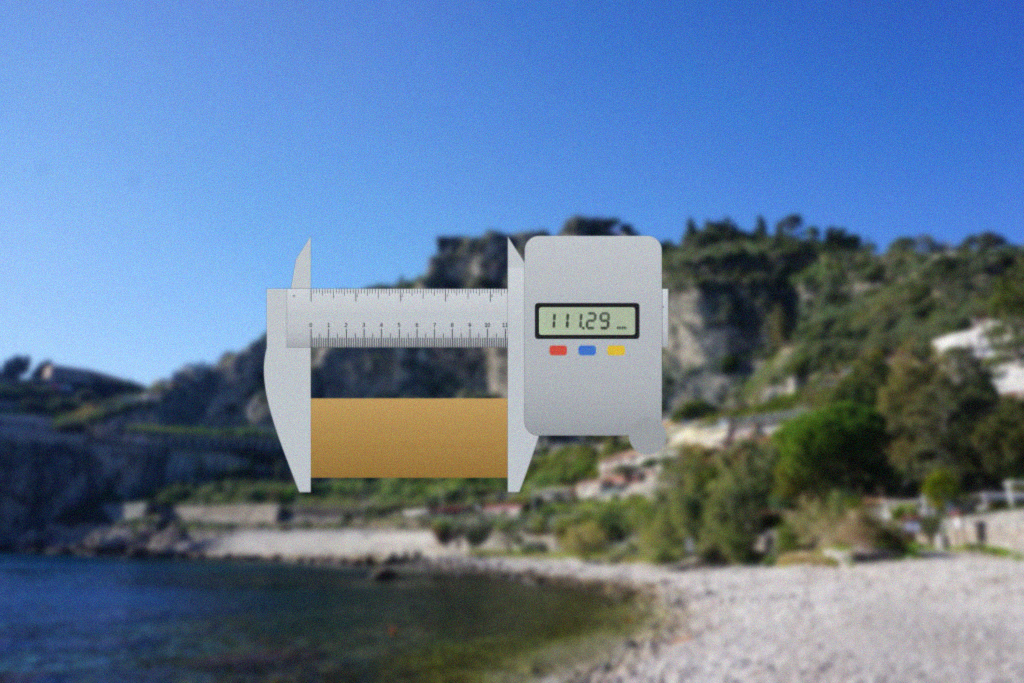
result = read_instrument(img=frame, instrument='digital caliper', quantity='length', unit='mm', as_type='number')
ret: 111.29 mm
